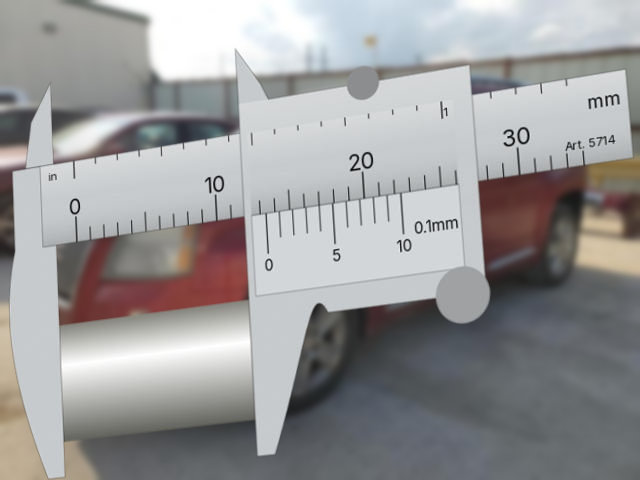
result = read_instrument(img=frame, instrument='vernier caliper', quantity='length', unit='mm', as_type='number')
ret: 13.4 mm
